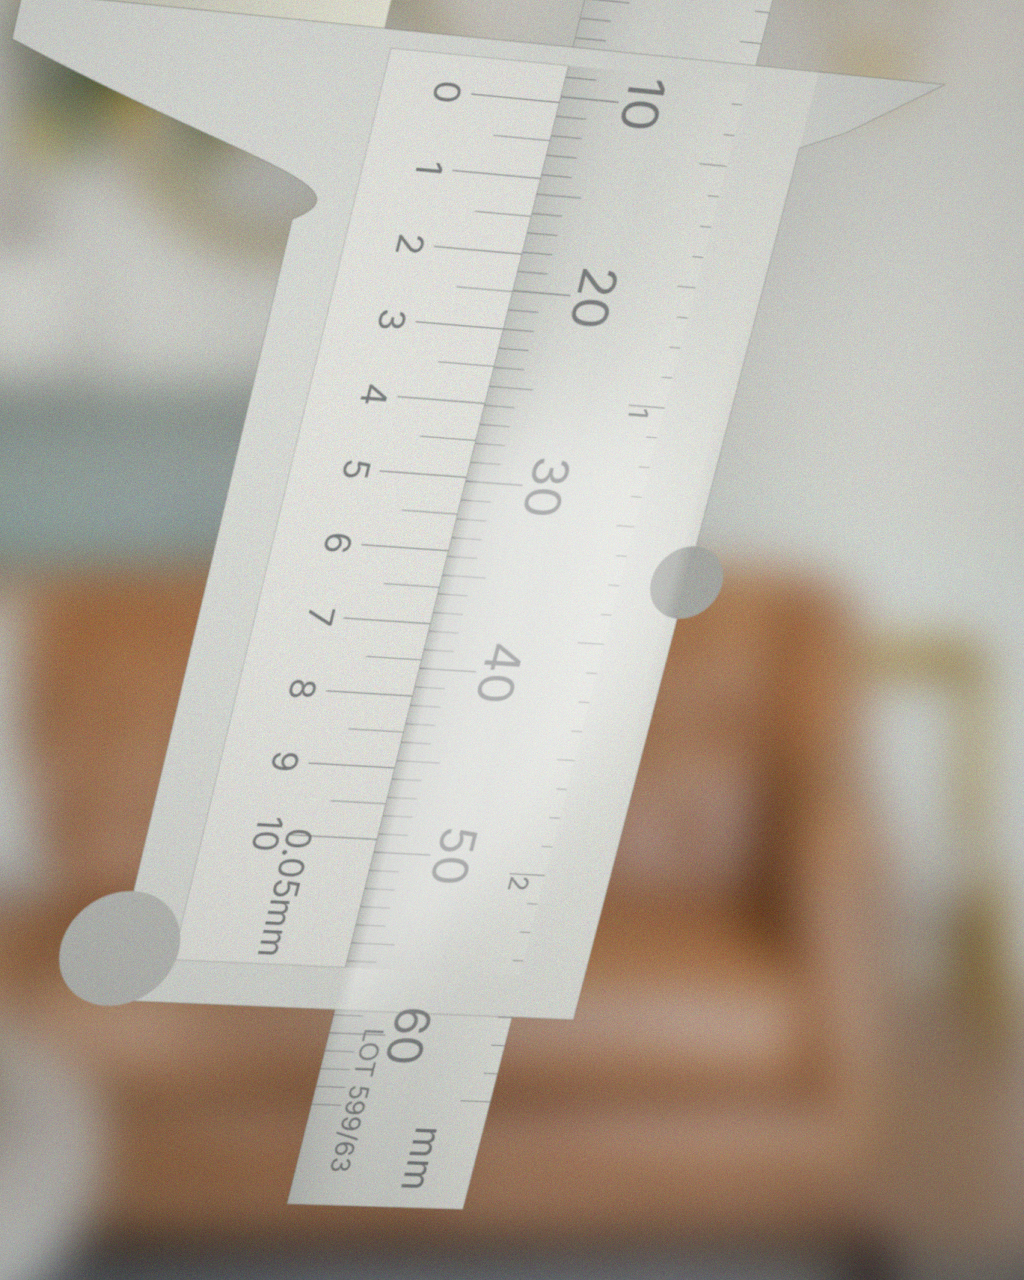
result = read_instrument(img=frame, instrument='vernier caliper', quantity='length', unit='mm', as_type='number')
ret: 10.3 mm
